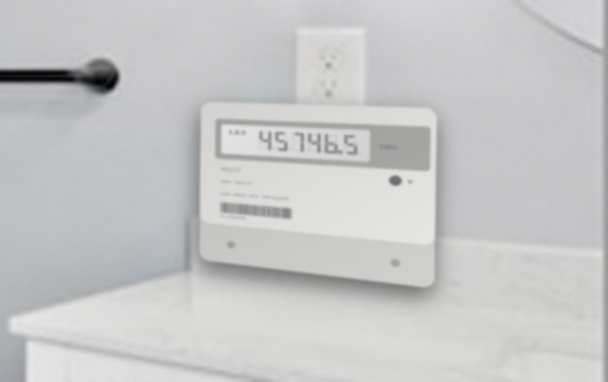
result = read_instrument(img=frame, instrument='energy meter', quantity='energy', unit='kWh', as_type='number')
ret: 45746.5 kWh
